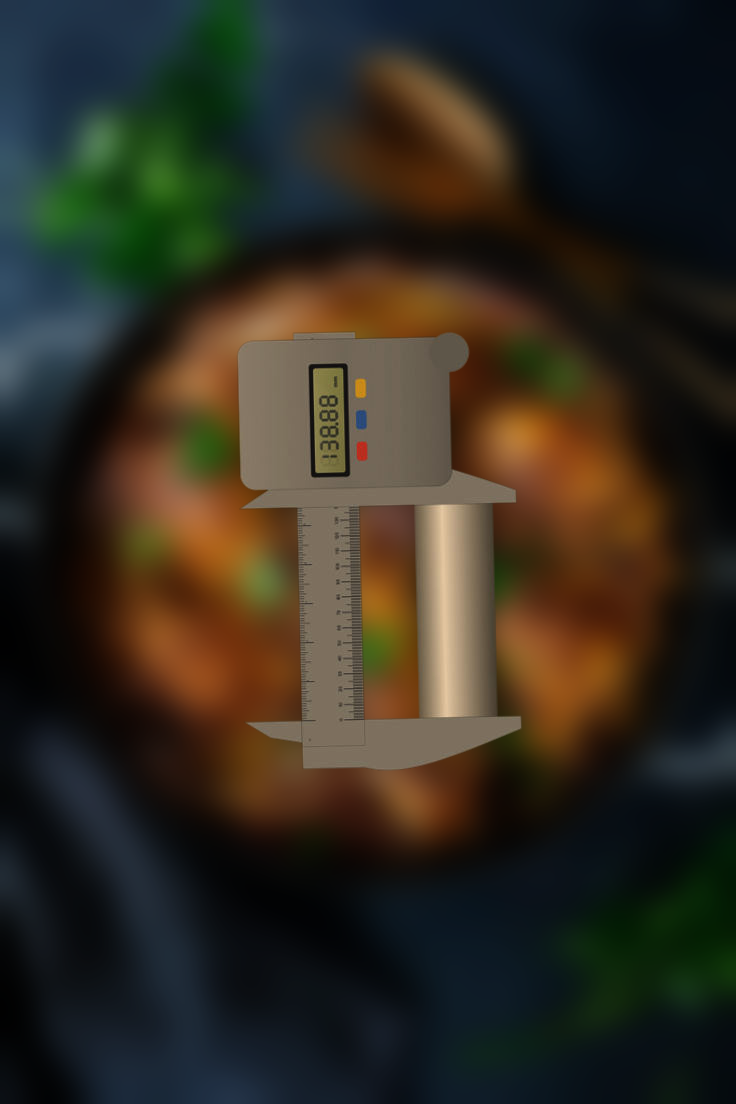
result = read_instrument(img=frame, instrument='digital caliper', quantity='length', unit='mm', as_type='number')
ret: 138.88 mm
